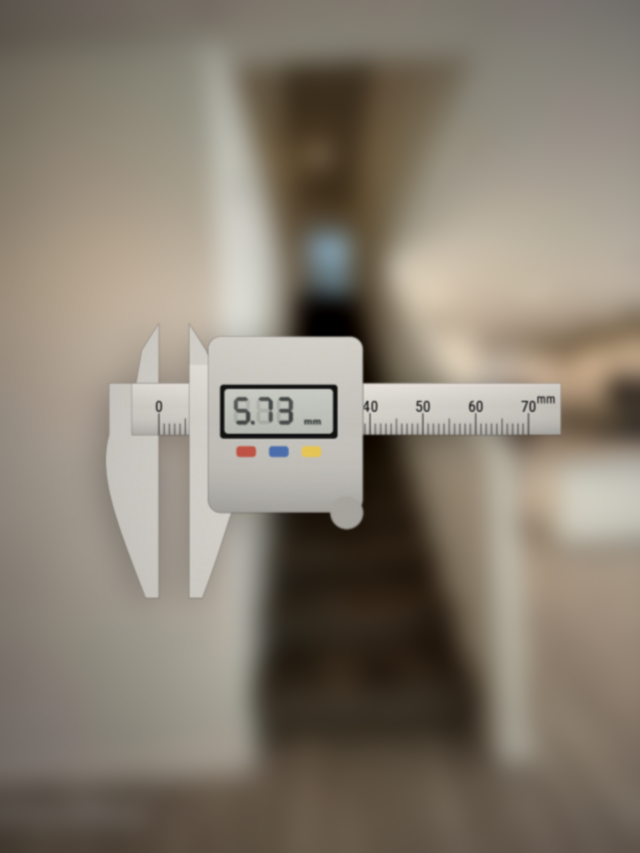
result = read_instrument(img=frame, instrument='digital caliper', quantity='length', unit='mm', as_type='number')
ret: 5.73 mm
